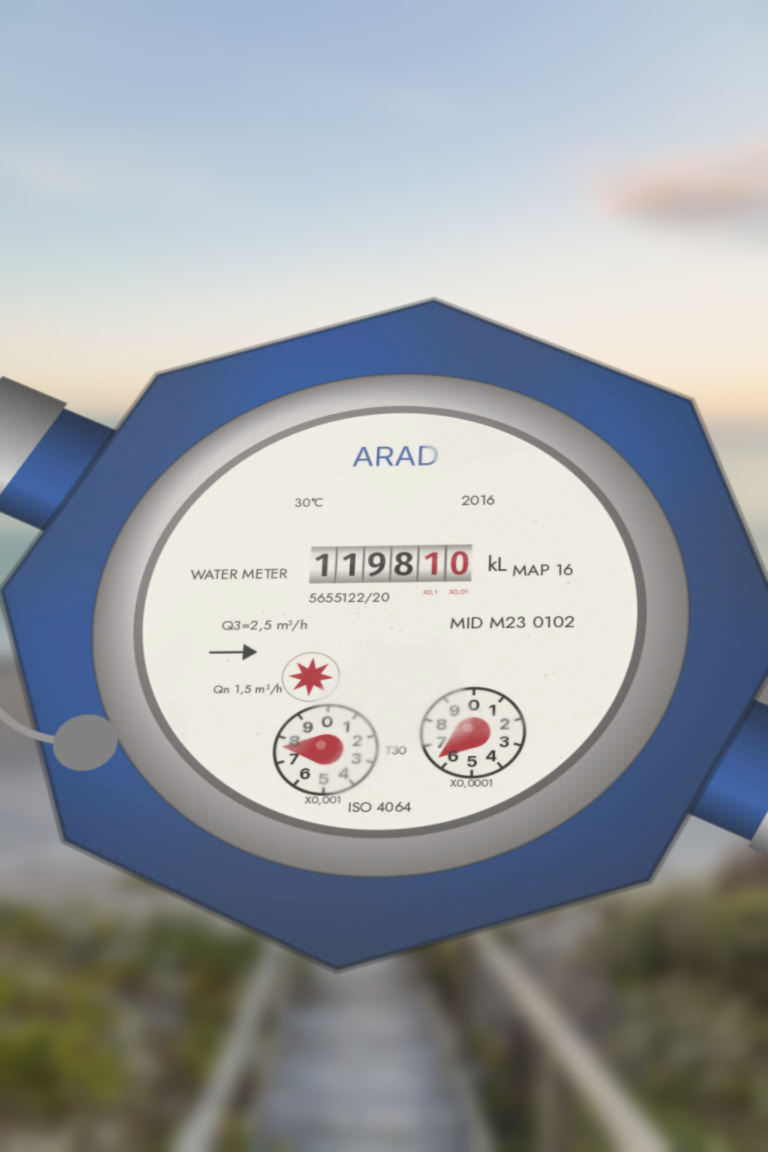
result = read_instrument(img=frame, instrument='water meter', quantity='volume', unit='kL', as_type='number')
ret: 1198.1076 kL
